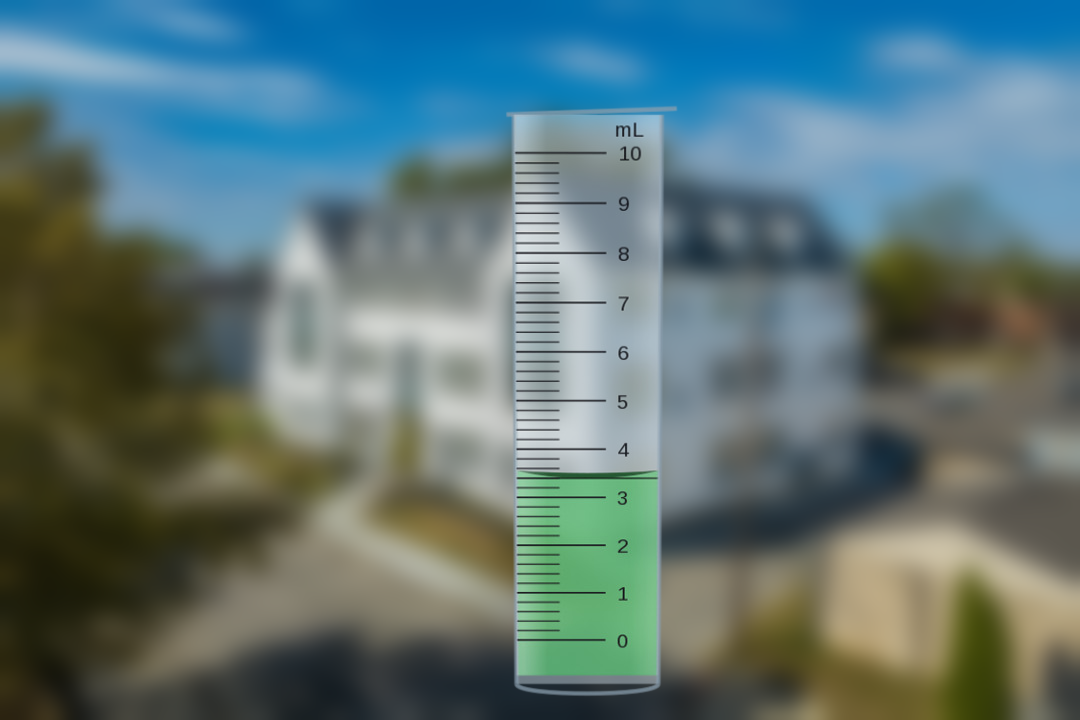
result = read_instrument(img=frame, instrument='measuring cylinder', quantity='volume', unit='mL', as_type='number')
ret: 3.4 mL
